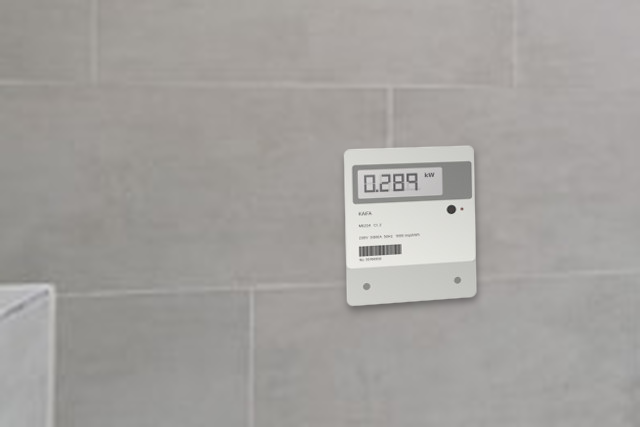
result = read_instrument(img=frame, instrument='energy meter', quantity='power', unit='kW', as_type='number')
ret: 0.289 kW
